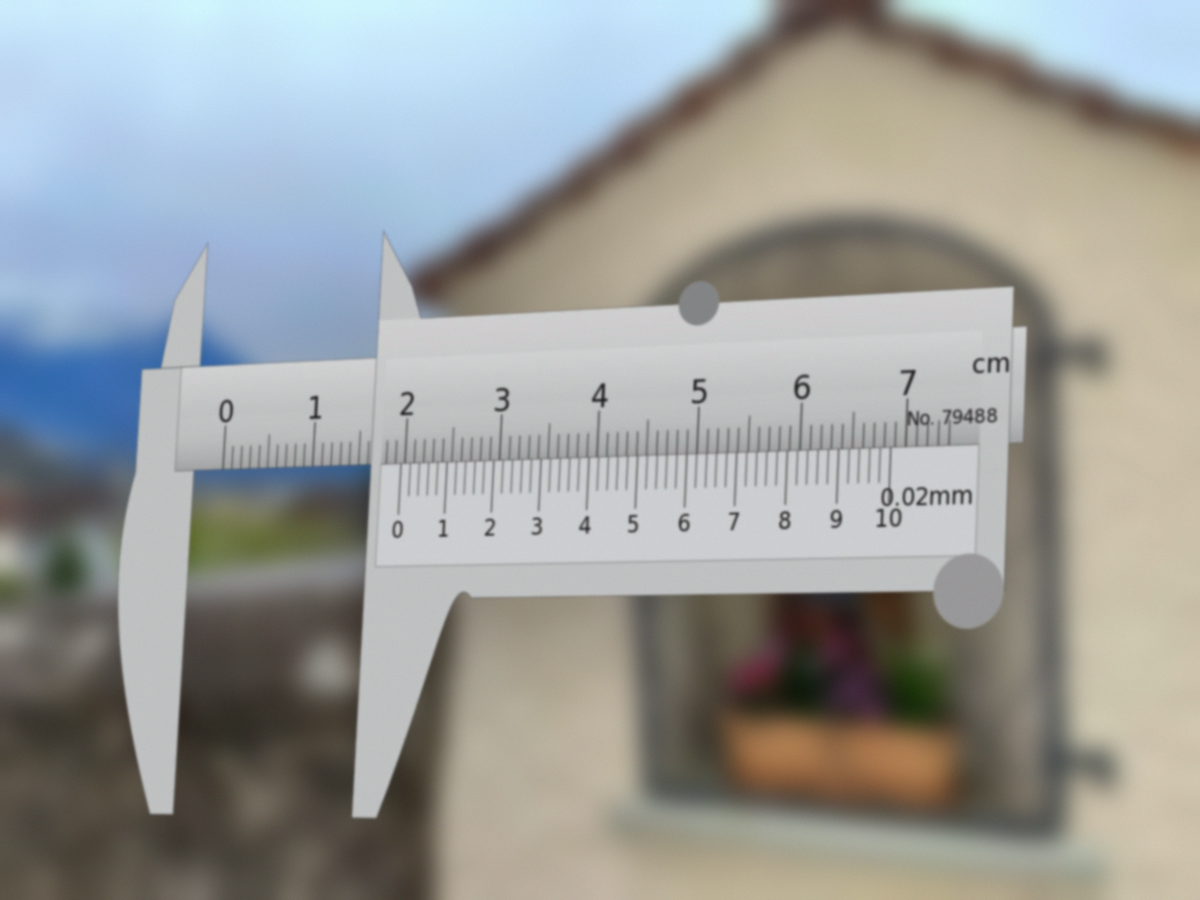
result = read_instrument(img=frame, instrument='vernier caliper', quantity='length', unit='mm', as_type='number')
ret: 19.6 mm
